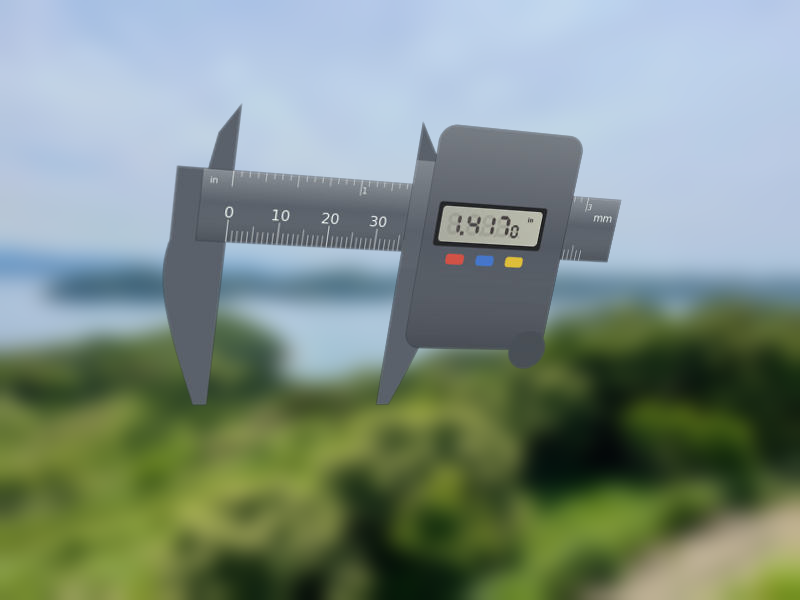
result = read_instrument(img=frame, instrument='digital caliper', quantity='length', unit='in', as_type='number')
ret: 1.4170 in
